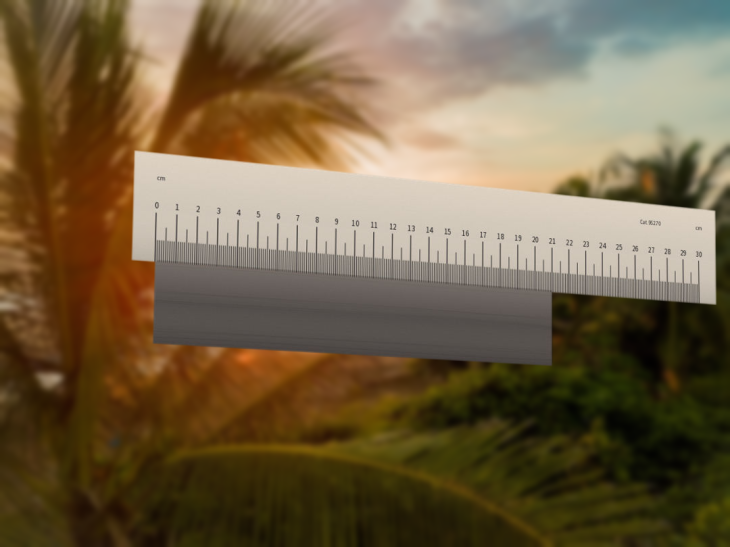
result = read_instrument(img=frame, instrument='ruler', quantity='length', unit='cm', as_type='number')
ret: 21 cm
